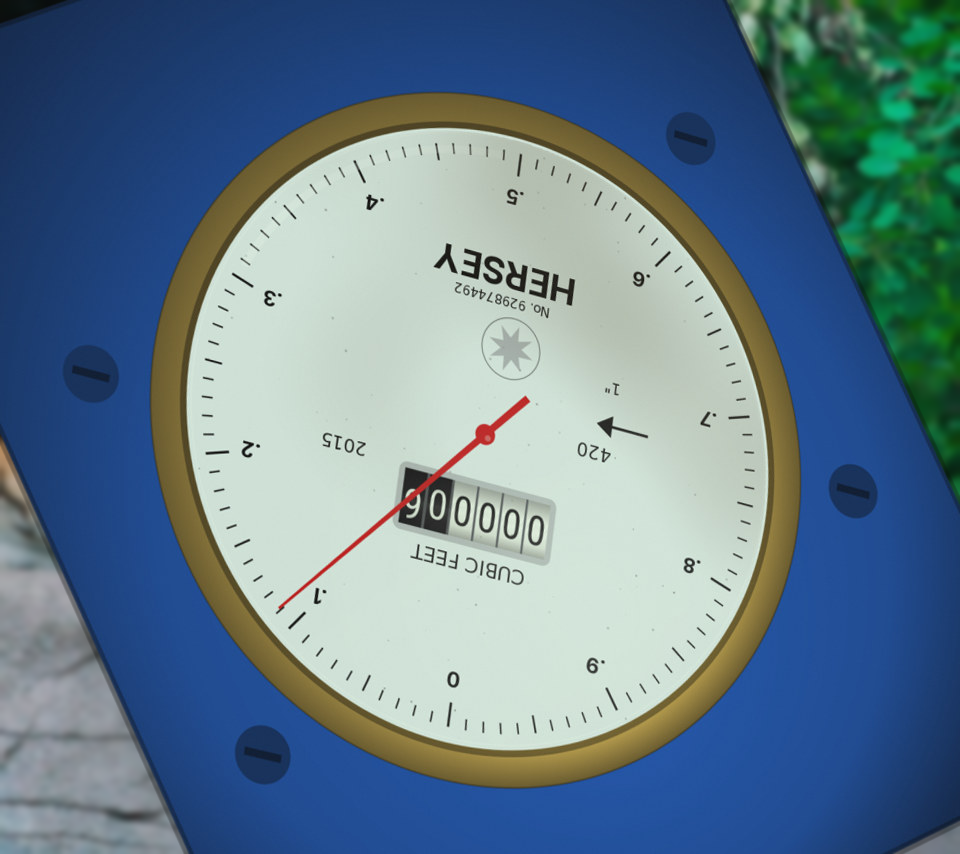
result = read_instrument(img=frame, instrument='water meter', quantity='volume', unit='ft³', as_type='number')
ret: 6.11 ft³
